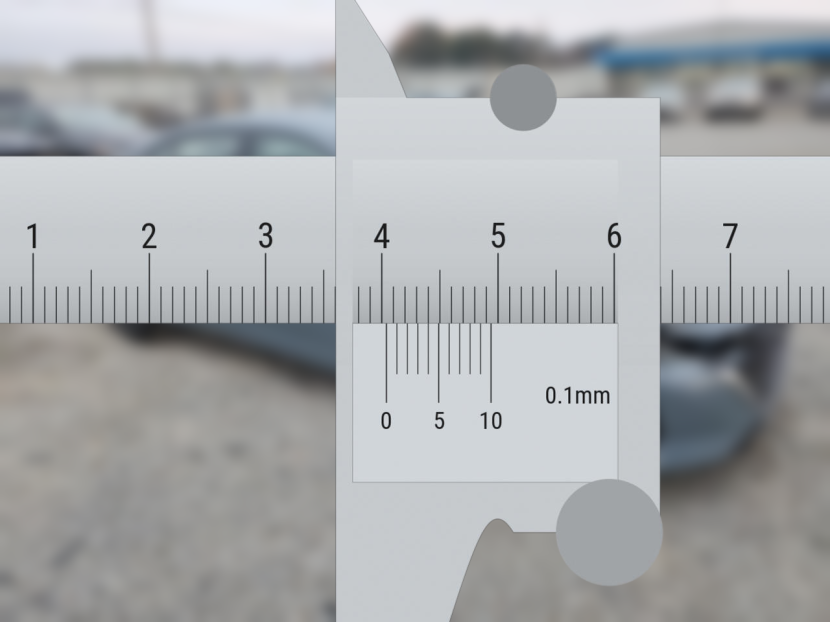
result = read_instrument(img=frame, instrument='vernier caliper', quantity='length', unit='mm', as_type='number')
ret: 40.4 mm
